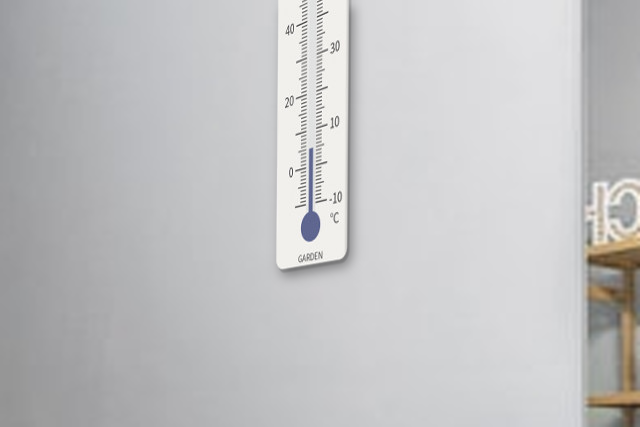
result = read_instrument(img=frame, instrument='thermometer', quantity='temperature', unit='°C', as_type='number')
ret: 5 °C
